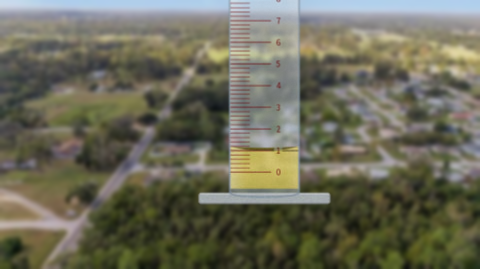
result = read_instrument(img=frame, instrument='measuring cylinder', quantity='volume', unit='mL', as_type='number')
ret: 1 mL
